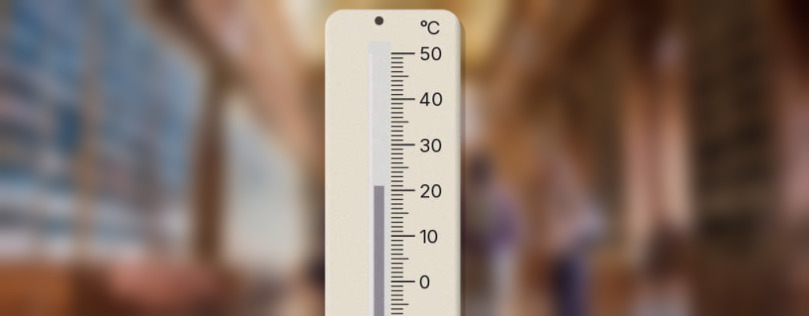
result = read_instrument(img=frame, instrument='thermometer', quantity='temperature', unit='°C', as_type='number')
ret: 21 °C
